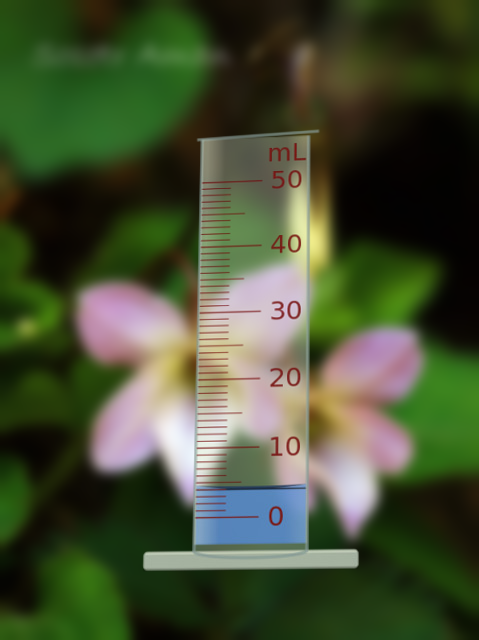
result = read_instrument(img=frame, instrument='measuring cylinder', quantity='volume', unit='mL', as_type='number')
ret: 4 mL
